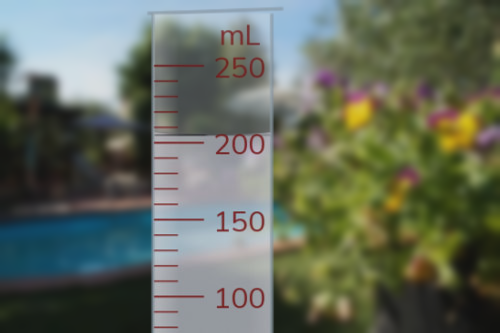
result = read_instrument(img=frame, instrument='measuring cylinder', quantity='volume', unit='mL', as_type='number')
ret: 205 mL
